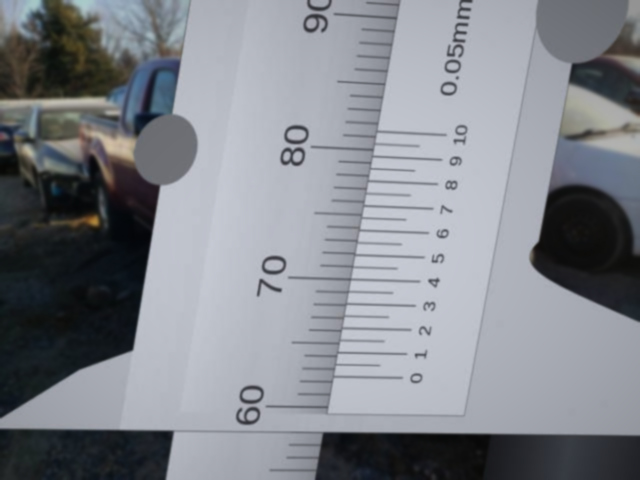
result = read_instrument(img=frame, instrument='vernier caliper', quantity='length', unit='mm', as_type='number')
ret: 62.4 mm
